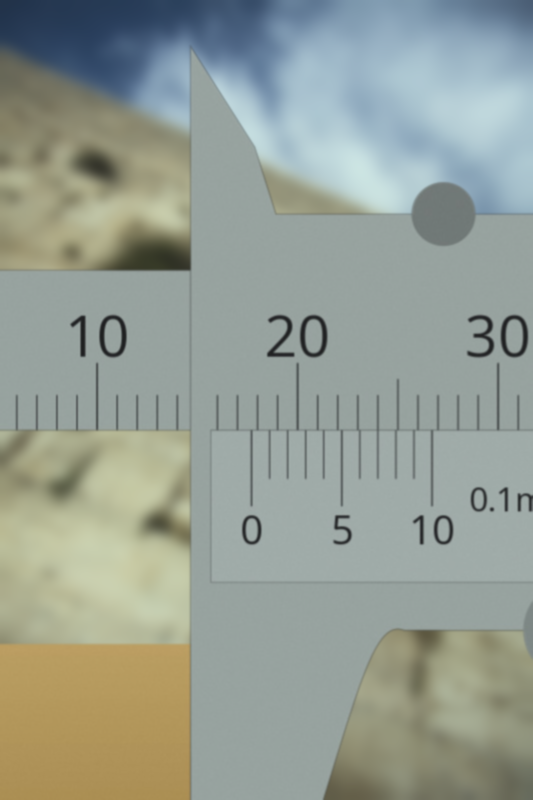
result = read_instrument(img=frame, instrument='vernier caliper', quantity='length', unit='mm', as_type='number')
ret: 17.7 mm
